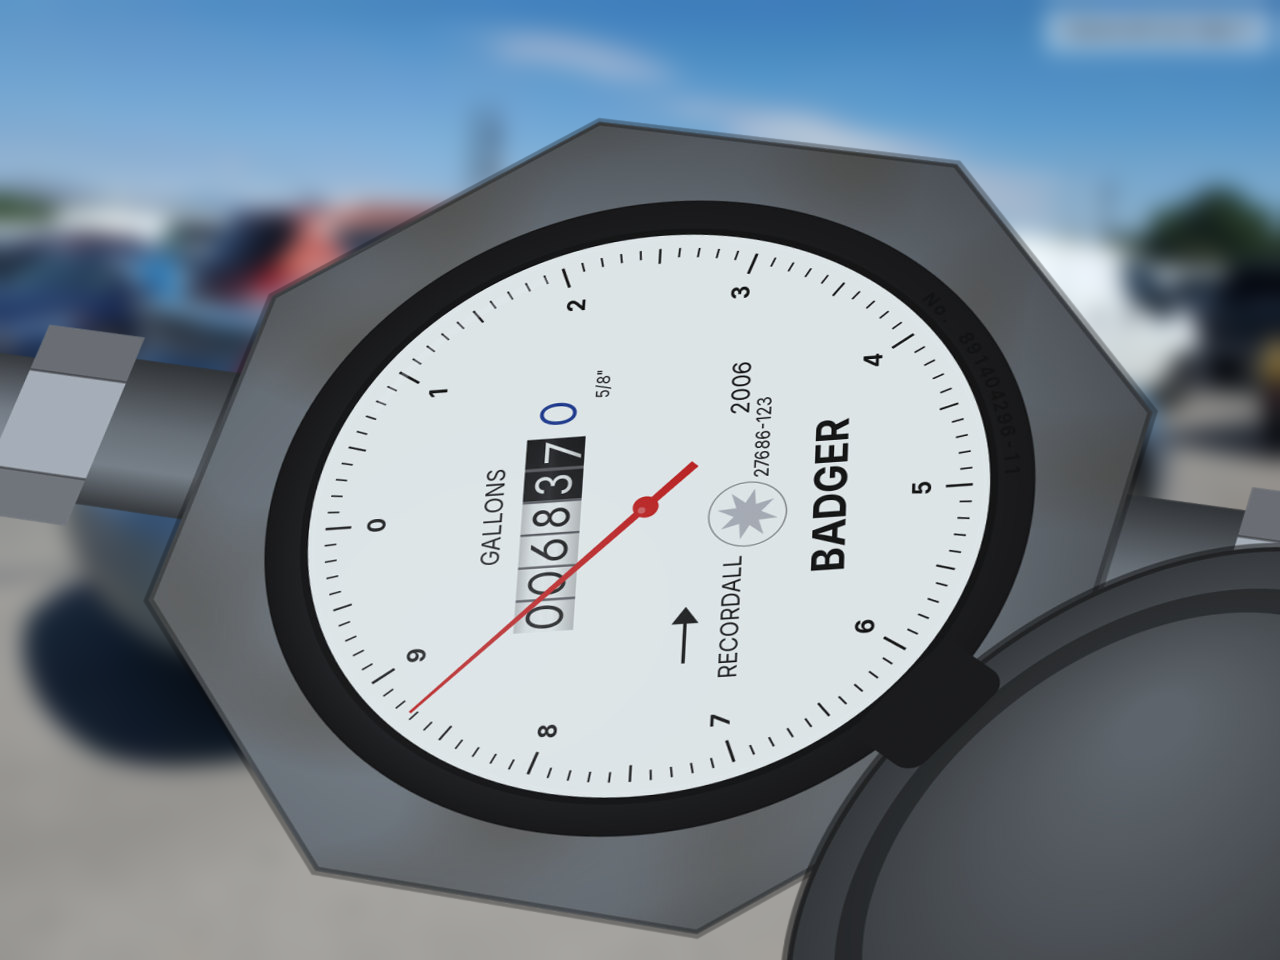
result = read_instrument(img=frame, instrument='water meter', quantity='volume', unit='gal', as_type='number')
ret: 68368.7 gal
